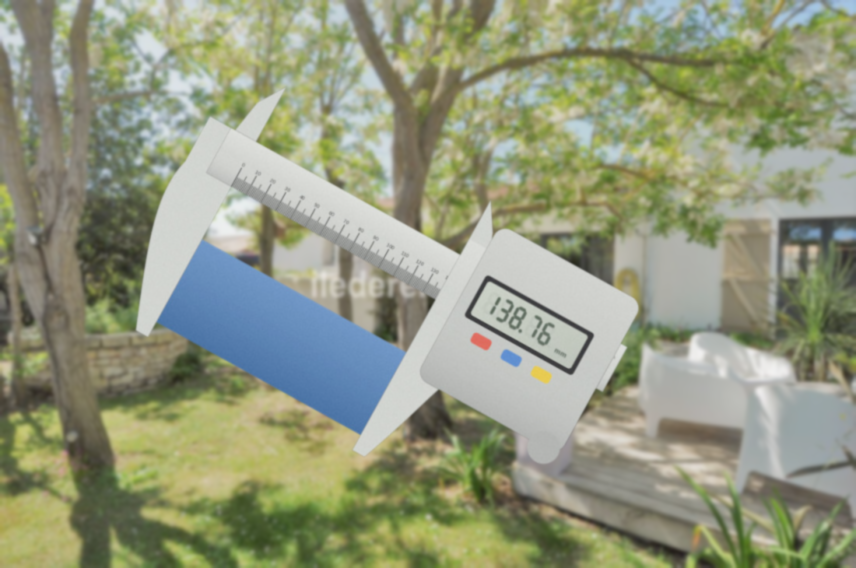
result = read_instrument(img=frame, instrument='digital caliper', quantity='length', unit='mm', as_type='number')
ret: 138.76 mm
